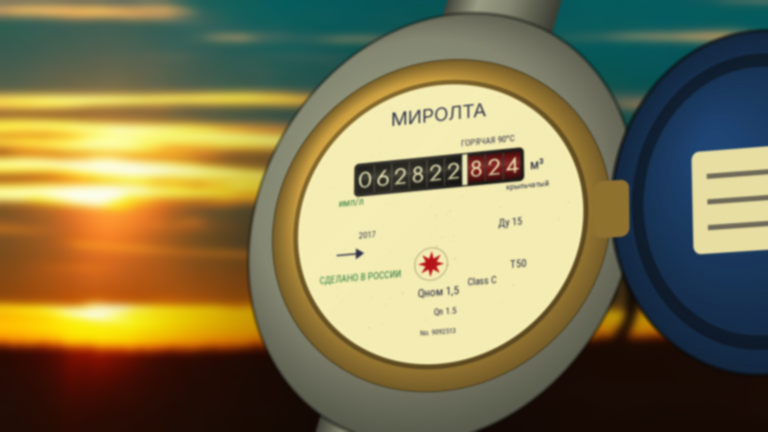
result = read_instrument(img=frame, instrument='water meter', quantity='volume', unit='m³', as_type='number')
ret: 62822.824 m³
